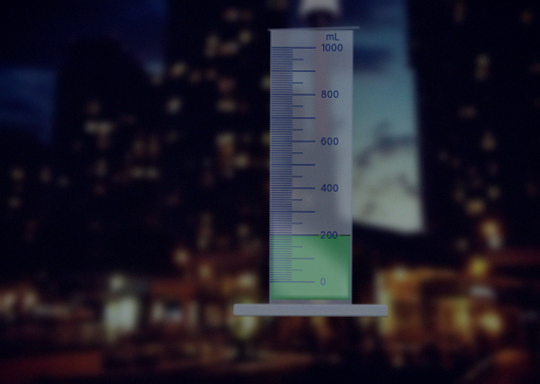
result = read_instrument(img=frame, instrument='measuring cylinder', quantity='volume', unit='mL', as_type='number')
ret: 200 mL
